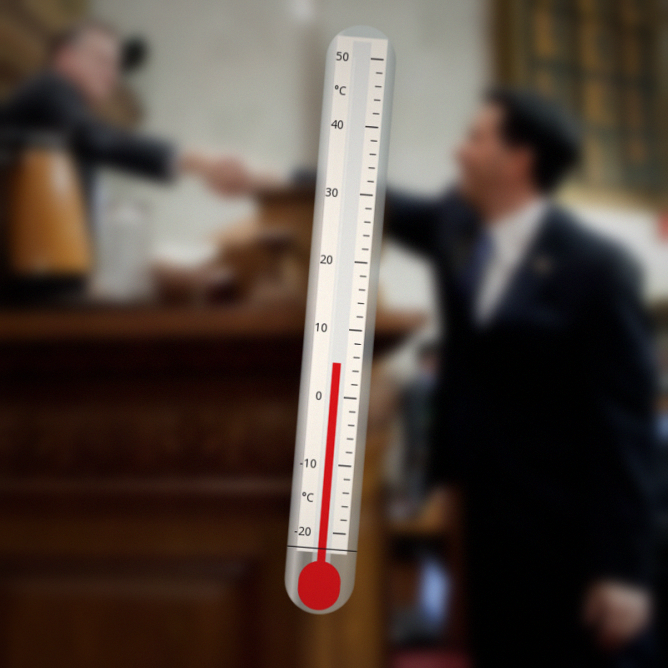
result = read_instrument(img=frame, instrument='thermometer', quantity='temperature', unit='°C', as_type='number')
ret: 5 °C
